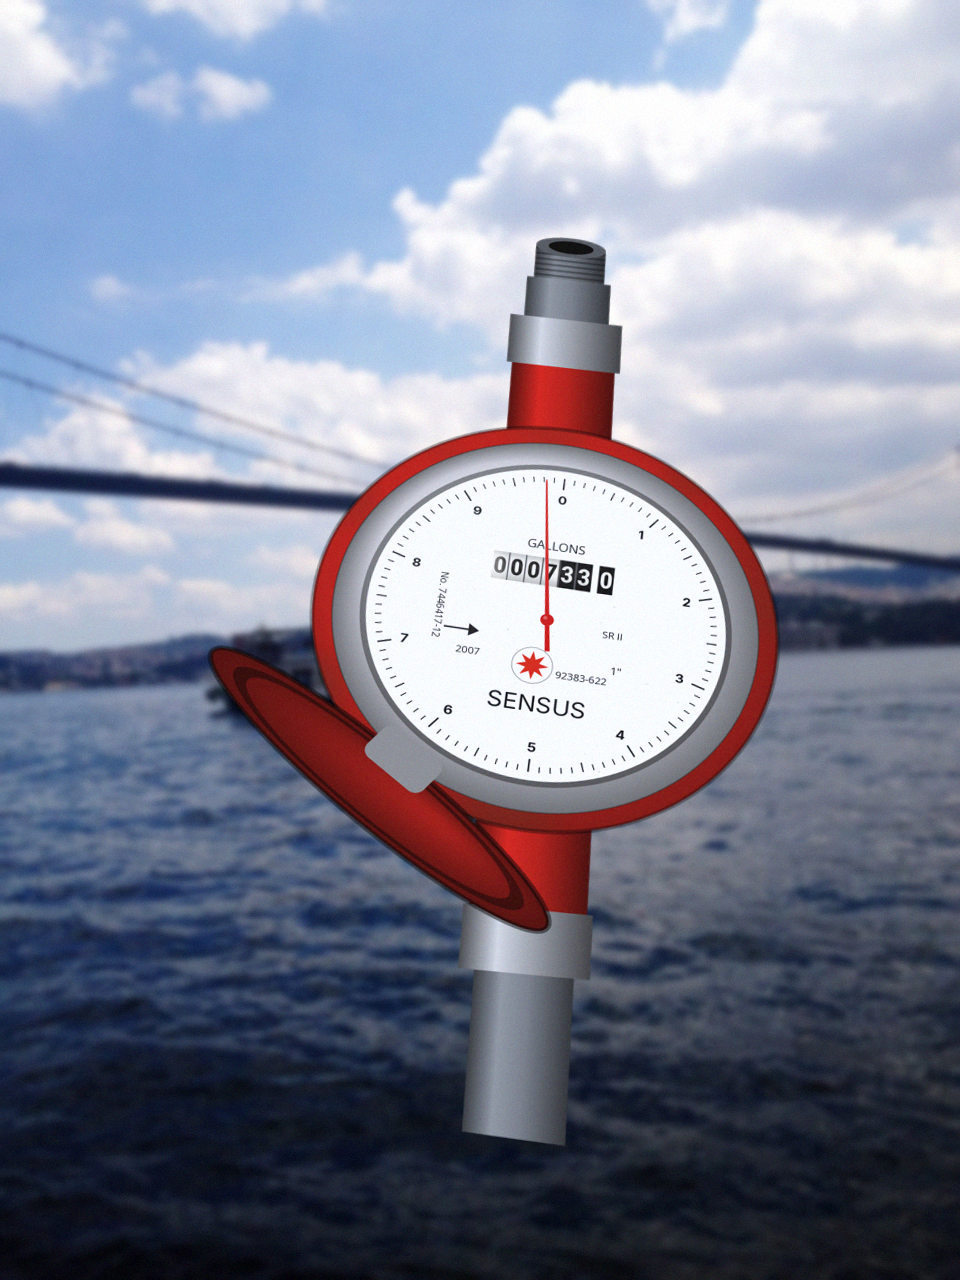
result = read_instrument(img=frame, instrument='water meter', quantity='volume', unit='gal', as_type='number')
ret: 7329.8 gal
